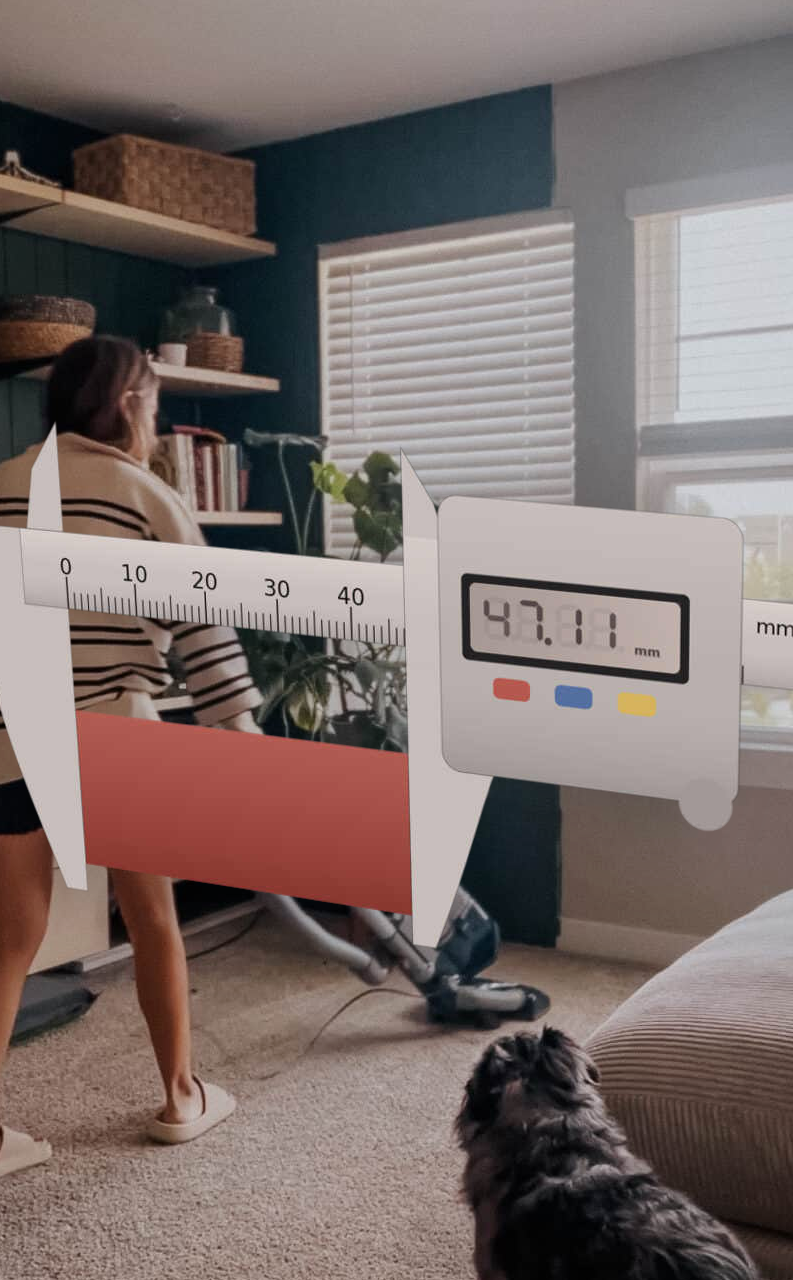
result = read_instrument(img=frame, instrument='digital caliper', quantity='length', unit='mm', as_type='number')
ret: 47.11 mm
